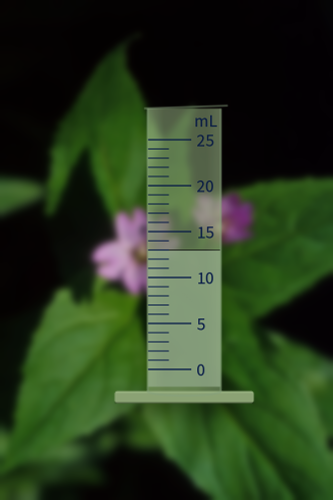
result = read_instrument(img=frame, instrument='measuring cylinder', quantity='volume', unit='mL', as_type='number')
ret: 13 mL
